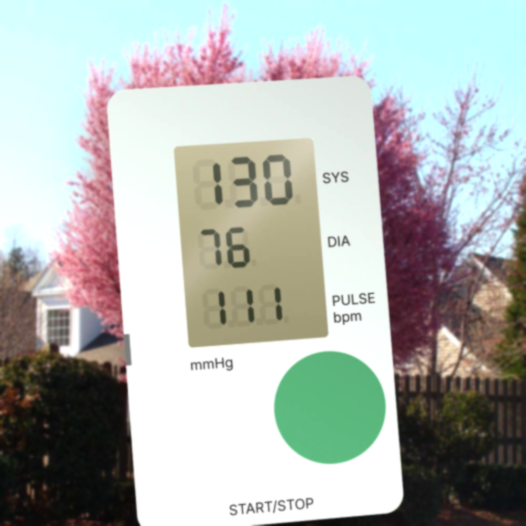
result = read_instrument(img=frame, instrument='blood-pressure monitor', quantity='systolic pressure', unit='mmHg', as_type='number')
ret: 130 mmHg
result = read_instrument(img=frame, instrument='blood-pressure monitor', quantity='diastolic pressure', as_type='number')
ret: 76 mmHg
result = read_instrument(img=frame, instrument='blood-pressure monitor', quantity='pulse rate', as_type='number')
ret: 111 bpm
